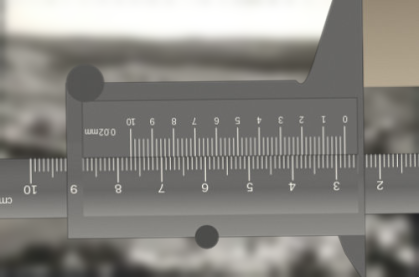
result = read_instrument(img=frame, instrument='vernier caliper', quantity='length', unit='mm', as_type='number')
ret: 28.0 mm
